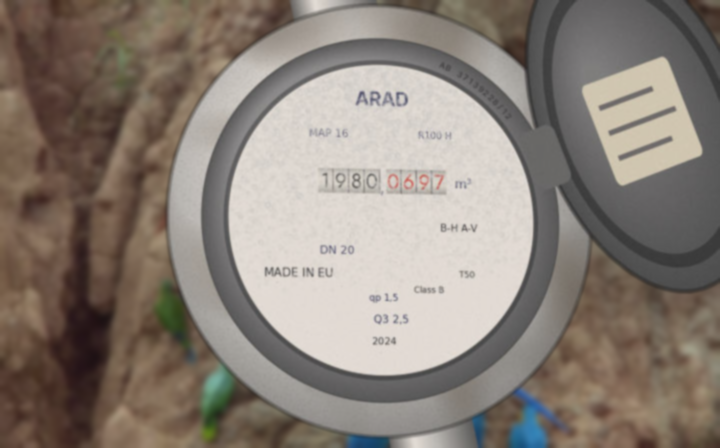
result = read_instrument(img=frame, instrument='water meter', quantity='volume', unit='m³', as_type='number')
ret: 1980.0697 m³
